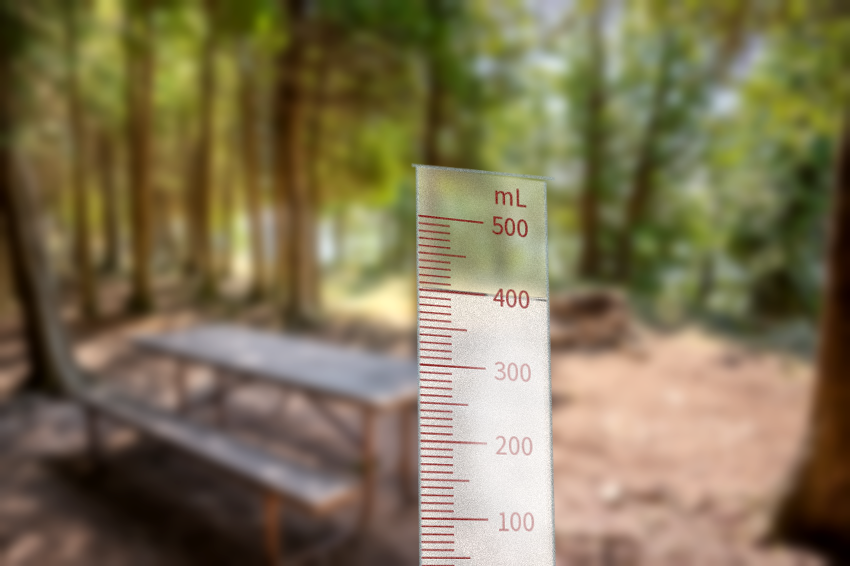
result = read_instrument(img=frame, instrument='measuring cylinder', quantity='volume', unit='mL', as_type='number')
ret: 400 mL
